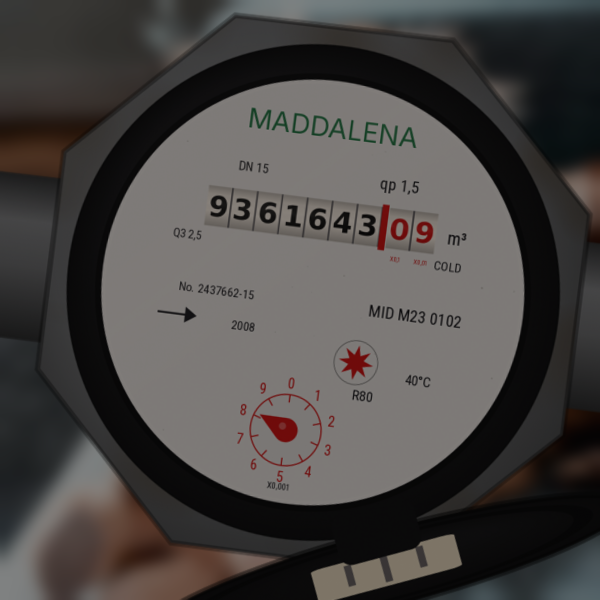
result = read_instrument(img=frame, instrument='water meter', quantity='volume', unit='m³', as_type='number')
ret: 9361643.098 m³
